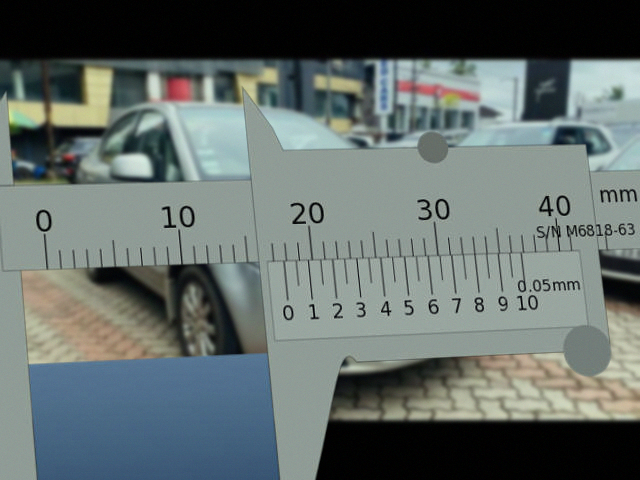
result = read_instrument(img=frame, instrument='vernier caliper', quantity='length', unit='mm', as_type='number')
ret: 17.8 mm
